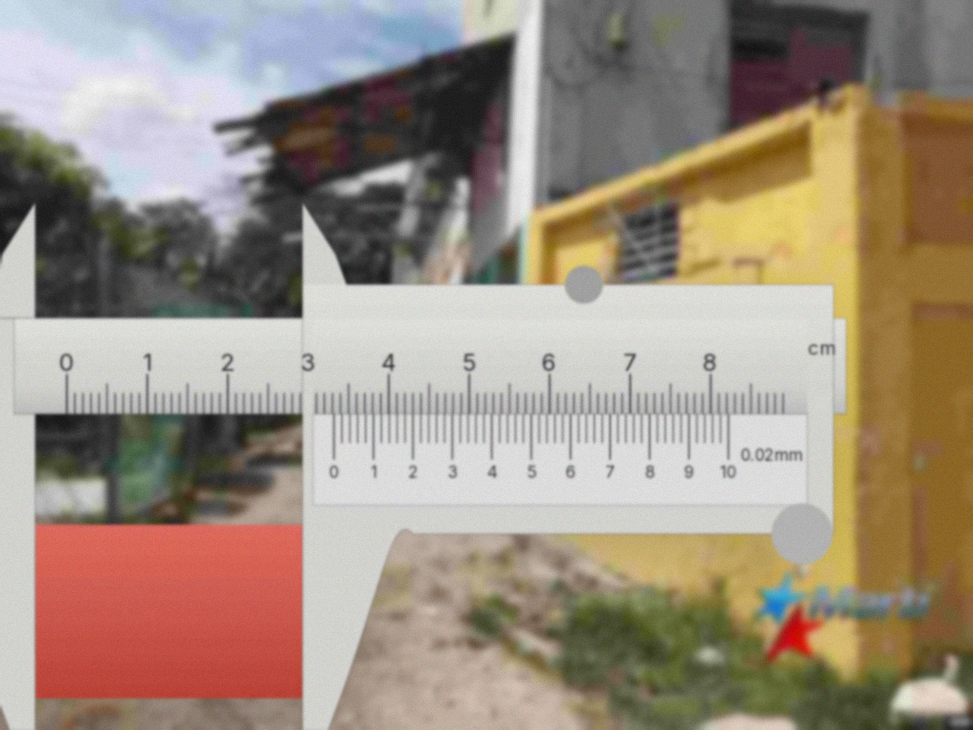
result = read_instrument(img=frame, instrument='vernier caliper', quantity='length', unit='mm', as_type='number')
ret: 33.2 mm
